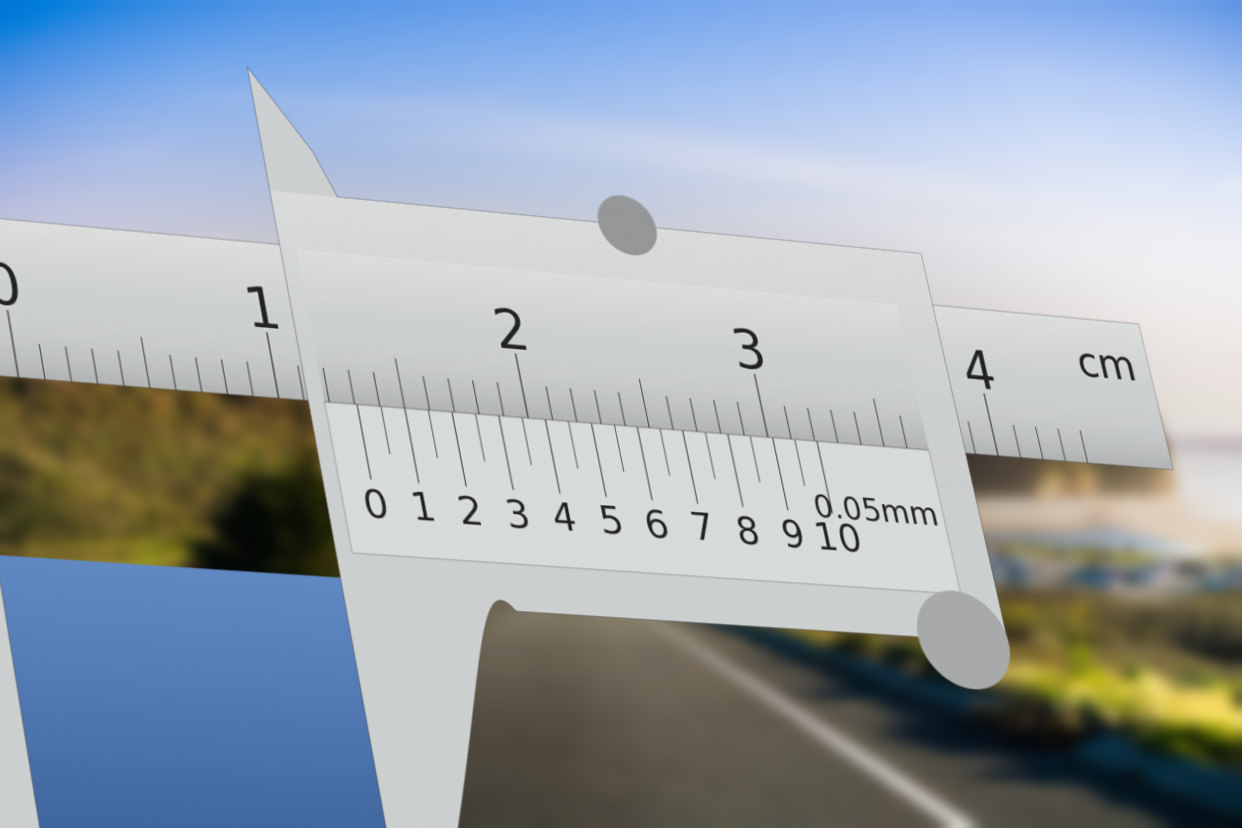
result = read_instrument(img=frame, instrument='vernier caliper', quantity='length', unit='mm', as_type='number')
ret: 13.1 mm
